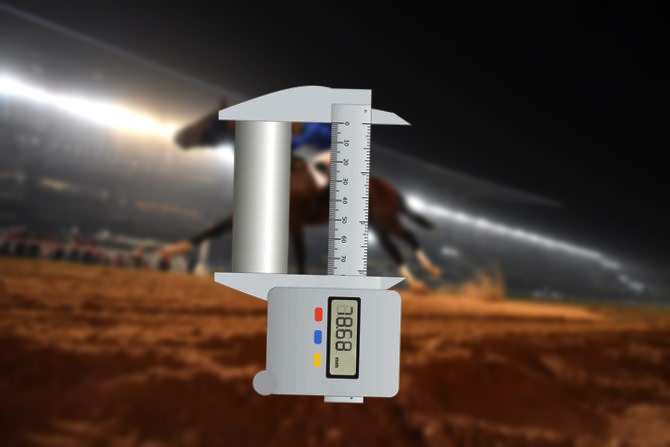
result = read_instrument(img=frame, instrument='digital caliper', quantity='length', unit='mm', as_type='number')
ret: 78.68 mm
